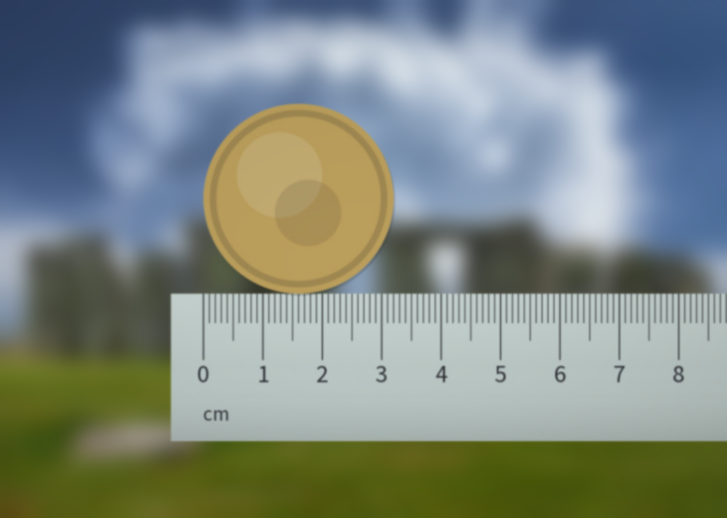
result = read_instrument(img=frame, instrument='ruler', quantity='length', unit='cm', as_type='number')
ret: 3.2 cm
